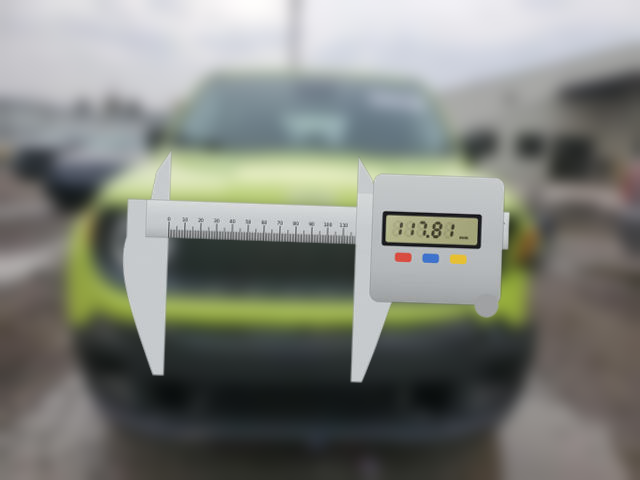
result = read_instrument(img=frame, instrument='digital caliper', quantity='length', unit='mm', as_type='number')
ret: 117.81 mm
